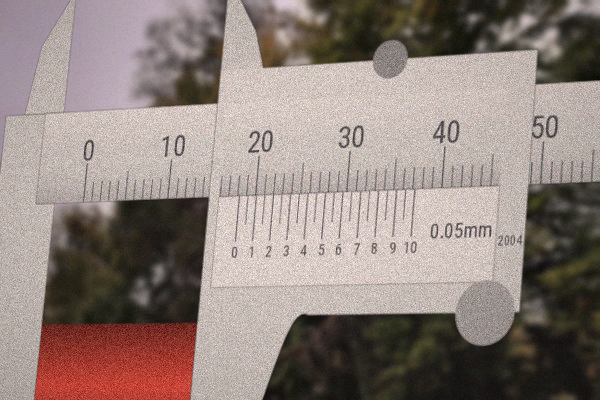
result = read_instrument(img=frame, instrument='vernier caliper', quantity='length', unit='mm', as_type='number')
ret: 18.2 mm
